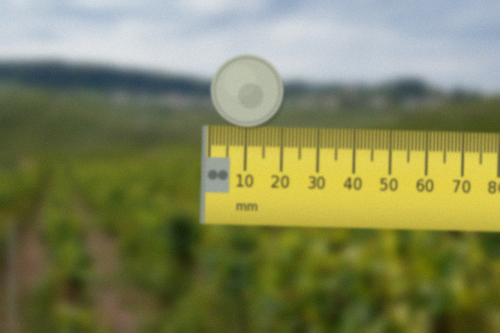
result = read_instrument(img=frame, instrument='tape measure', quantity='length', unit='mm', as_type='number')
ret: 20 mm
